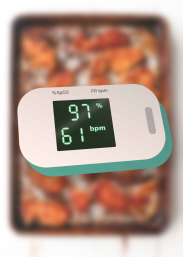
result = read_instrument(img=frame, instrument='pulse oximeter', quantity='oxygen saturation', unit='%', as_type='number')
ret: 97 %
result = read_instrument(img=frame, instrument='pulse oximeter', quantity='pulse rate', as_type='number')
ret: 61 bpm
